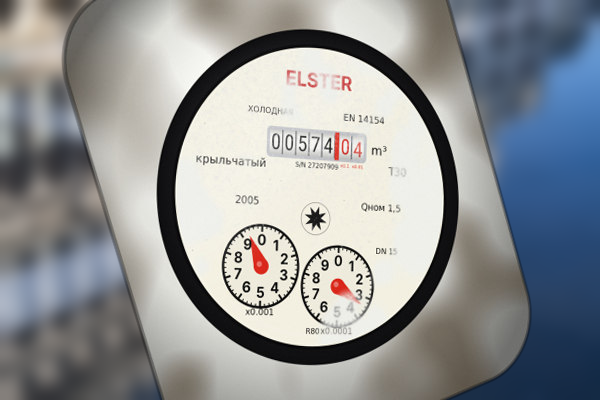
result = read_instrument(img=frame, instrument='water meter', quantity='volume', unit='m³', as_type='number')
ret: 574.0393 m³
